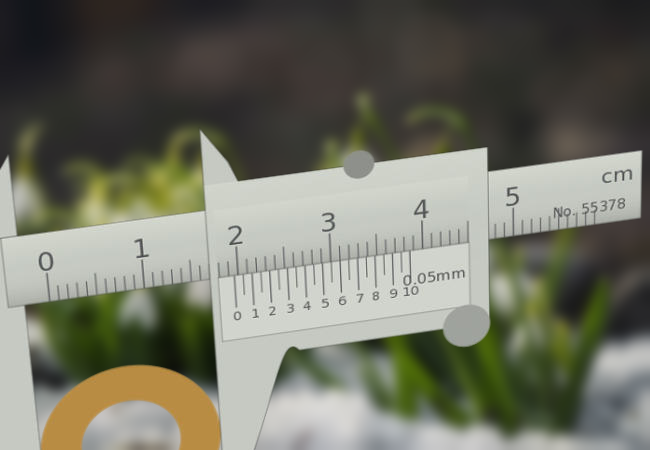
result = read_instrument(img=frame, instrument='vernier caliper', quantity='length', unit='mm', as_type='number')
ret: 19.6 mm
